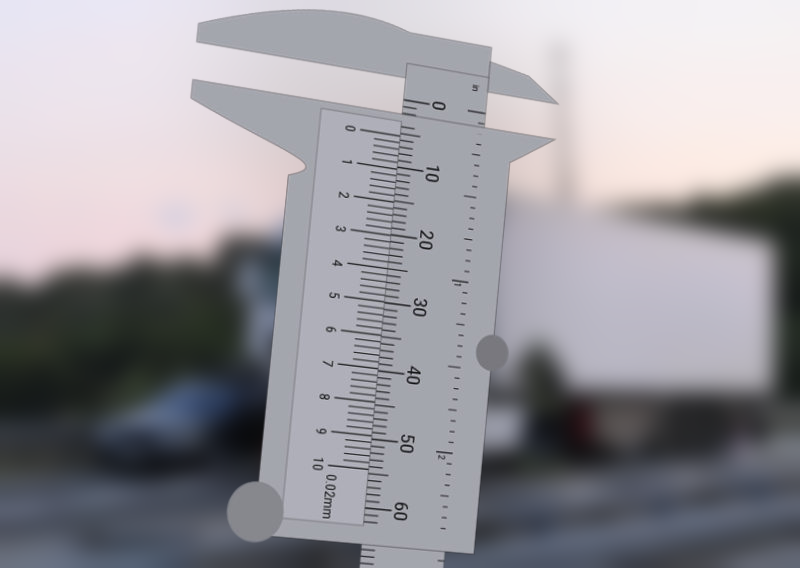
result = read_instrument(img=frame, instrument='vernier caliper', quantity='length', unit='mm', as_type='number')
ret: 5.4 mm
